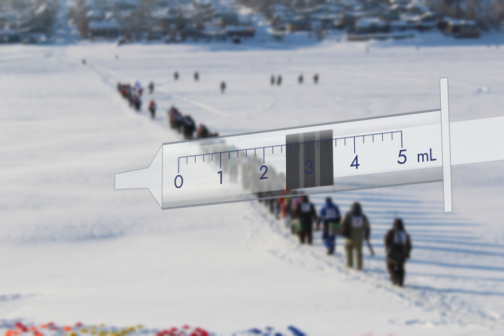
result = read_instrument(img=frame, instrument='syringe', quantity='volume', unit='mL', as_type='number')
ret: 2.5 mL
